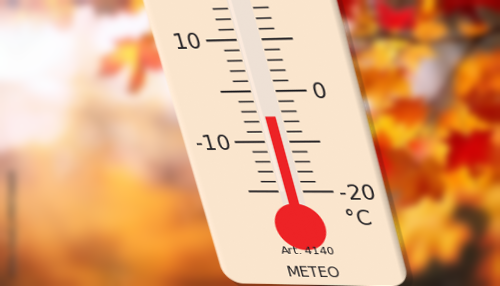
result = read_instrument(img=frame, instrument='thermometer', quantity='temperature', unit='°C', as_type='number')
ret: -5 °C
